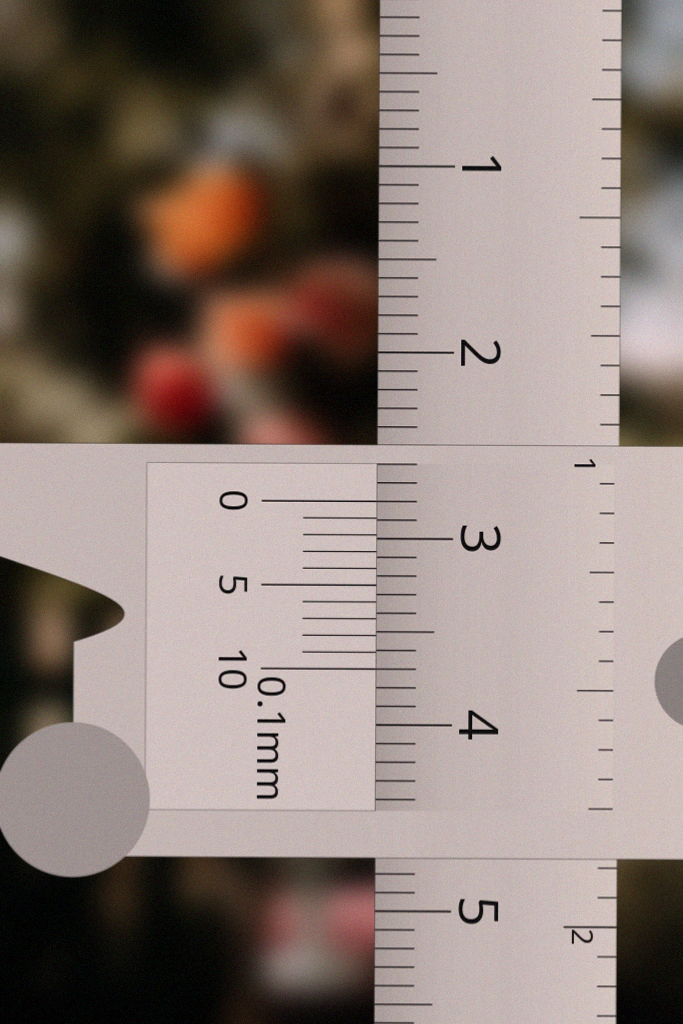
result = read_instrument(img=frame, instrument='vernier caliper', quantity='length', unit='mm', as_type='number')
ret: 28.0 mm
